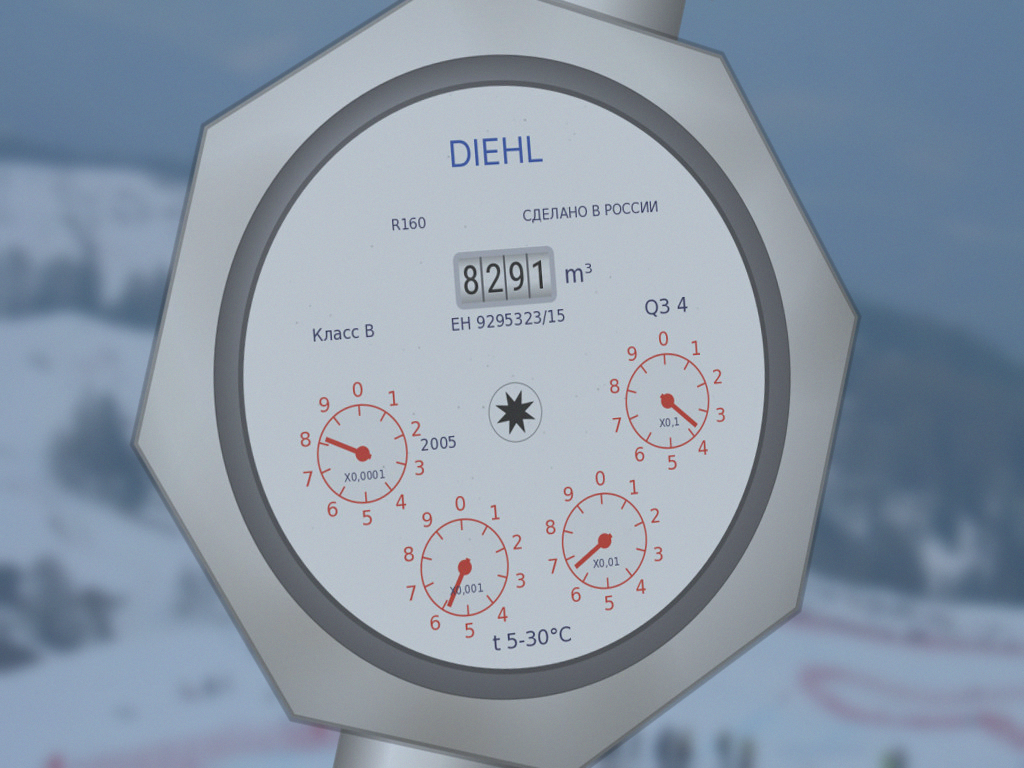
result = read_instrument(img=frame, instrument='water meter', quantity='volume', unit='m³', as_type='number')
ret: 8291.3658 m³
